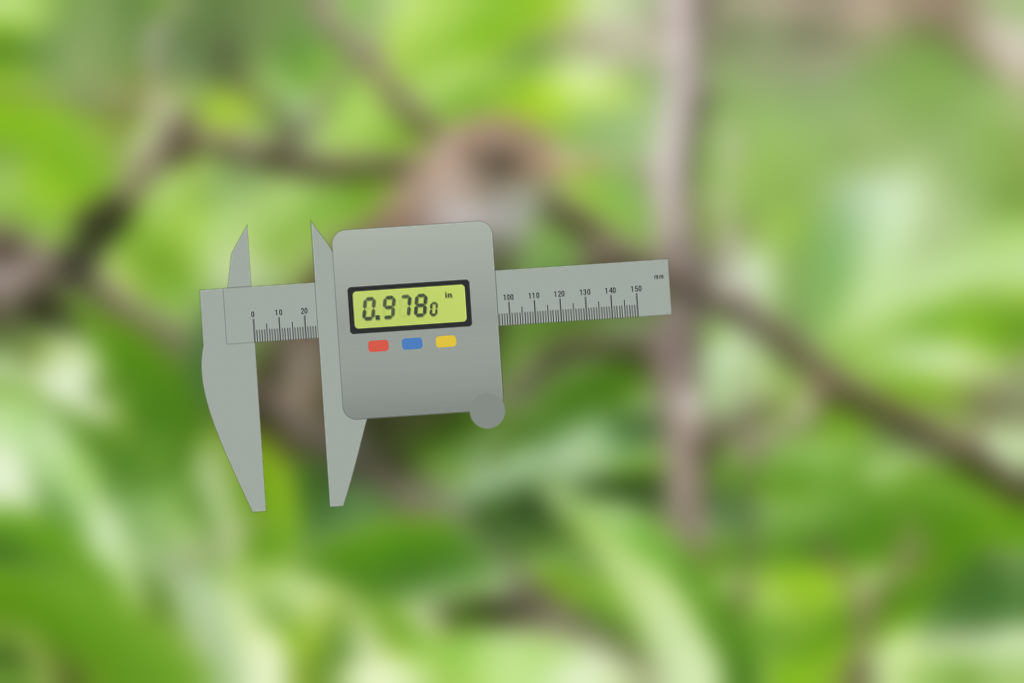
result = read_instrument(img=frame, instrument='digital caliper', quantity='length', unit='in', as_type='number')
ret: 0.9780 in
